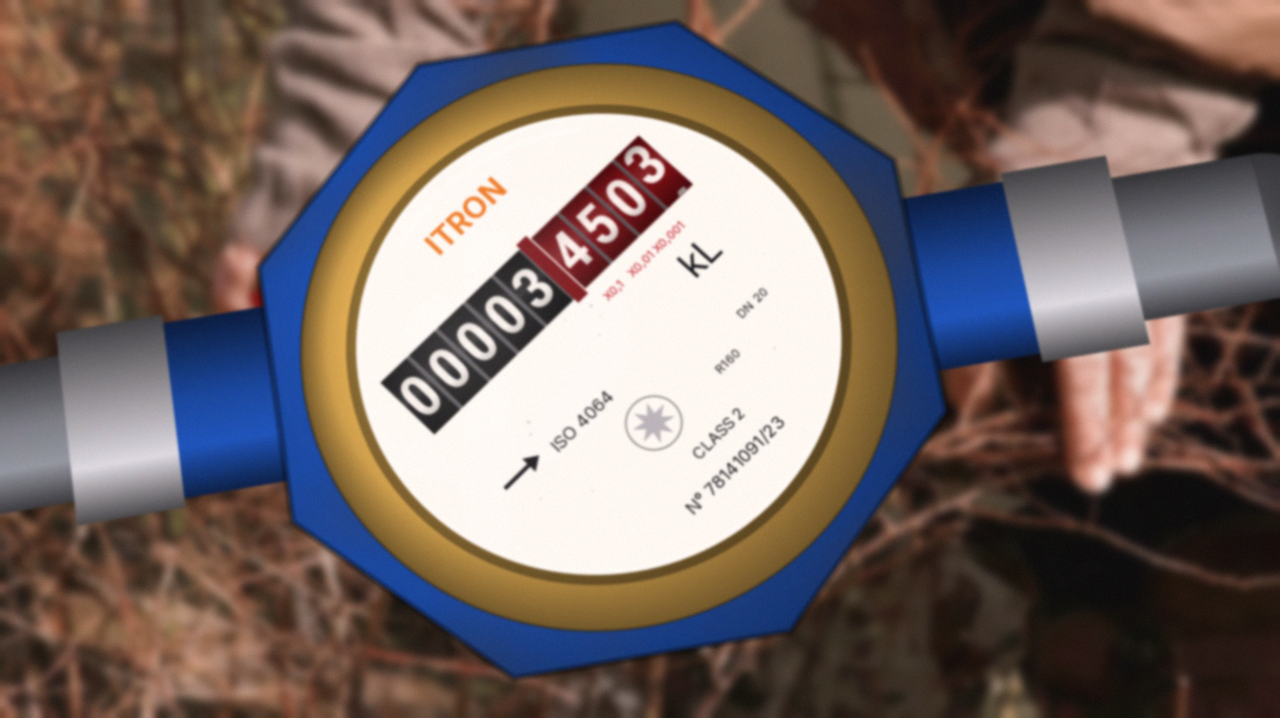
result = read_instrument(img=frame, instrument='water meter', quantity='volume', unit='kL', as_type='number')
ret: 3.4503 kL
